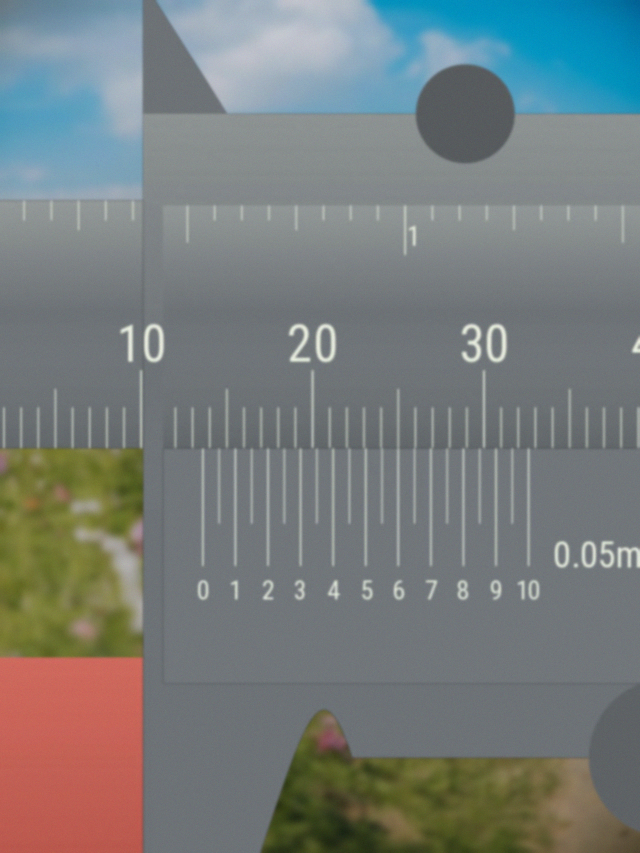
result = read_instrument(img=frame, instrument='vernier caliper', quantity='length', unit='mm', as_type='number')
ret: 13.6 mm
